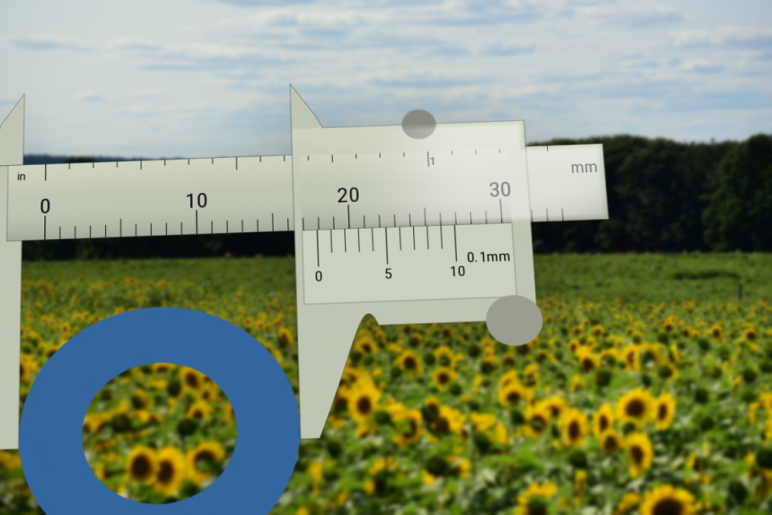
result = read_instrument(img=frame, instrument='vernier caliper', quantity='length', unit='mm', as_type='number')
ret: 17.9 mm
